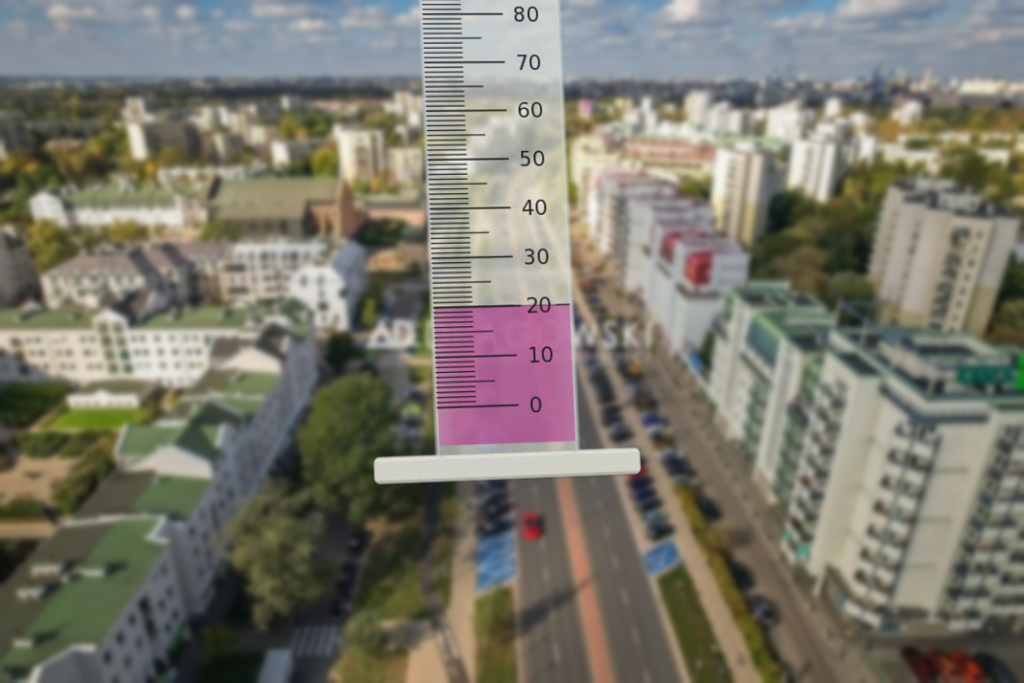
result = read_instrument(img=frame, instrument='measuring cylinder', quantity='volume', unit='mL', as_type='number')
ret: 20 mL
